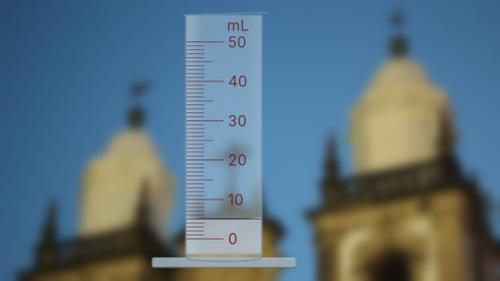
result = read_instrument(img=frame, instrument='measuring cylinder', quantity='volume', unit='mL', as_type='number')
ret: 5 mL
